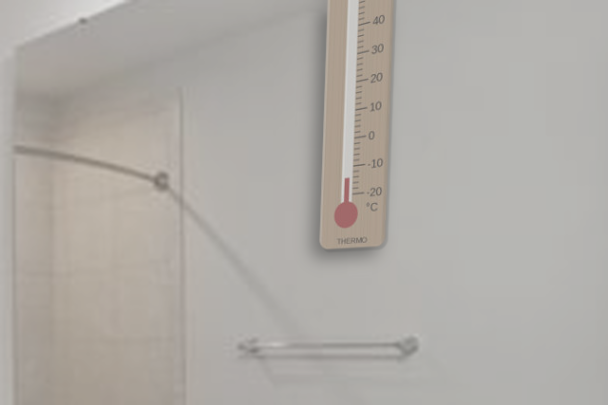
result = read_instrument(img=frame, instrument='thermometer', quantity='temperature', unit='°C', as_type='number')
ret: -14 °C
